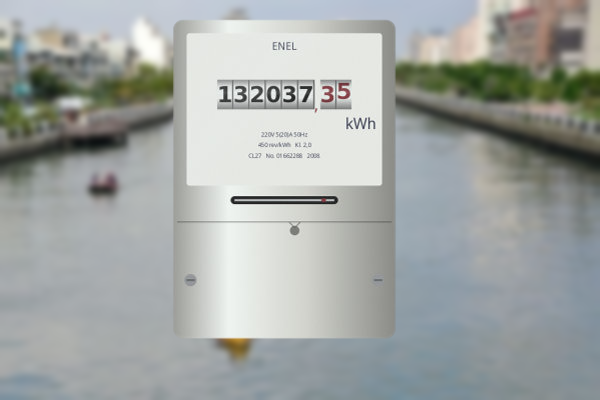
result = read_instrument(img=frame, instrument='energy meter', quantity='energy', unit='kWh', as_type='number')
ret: 132037.35 kWh
